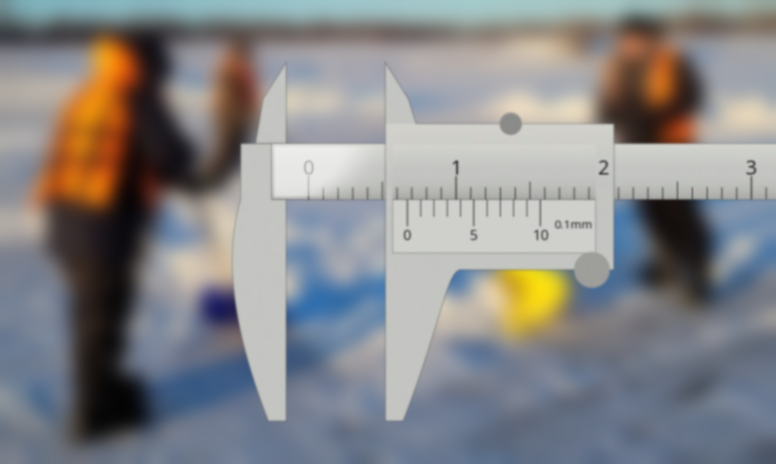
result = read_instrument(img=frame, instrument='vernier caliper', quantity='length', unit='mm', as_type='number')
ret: 6.7 mm
